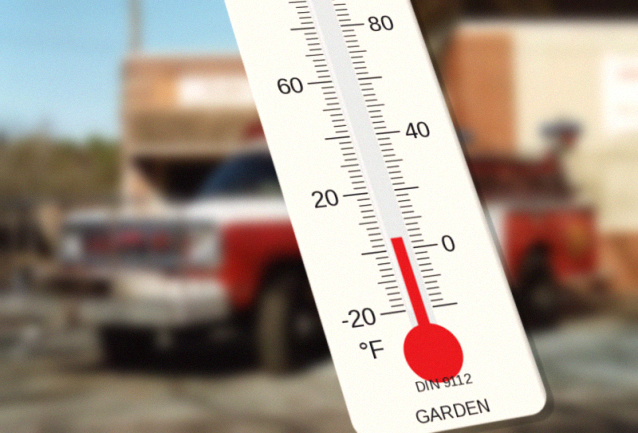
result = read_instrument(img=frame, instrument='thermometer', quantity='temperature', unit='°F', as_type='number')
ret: 4 °F
